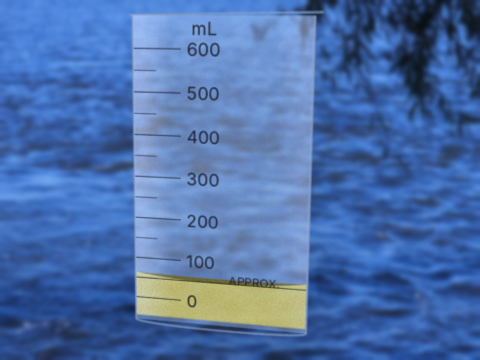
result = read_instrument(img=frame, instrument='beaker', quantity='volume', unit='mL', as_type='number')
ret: 50 mL
